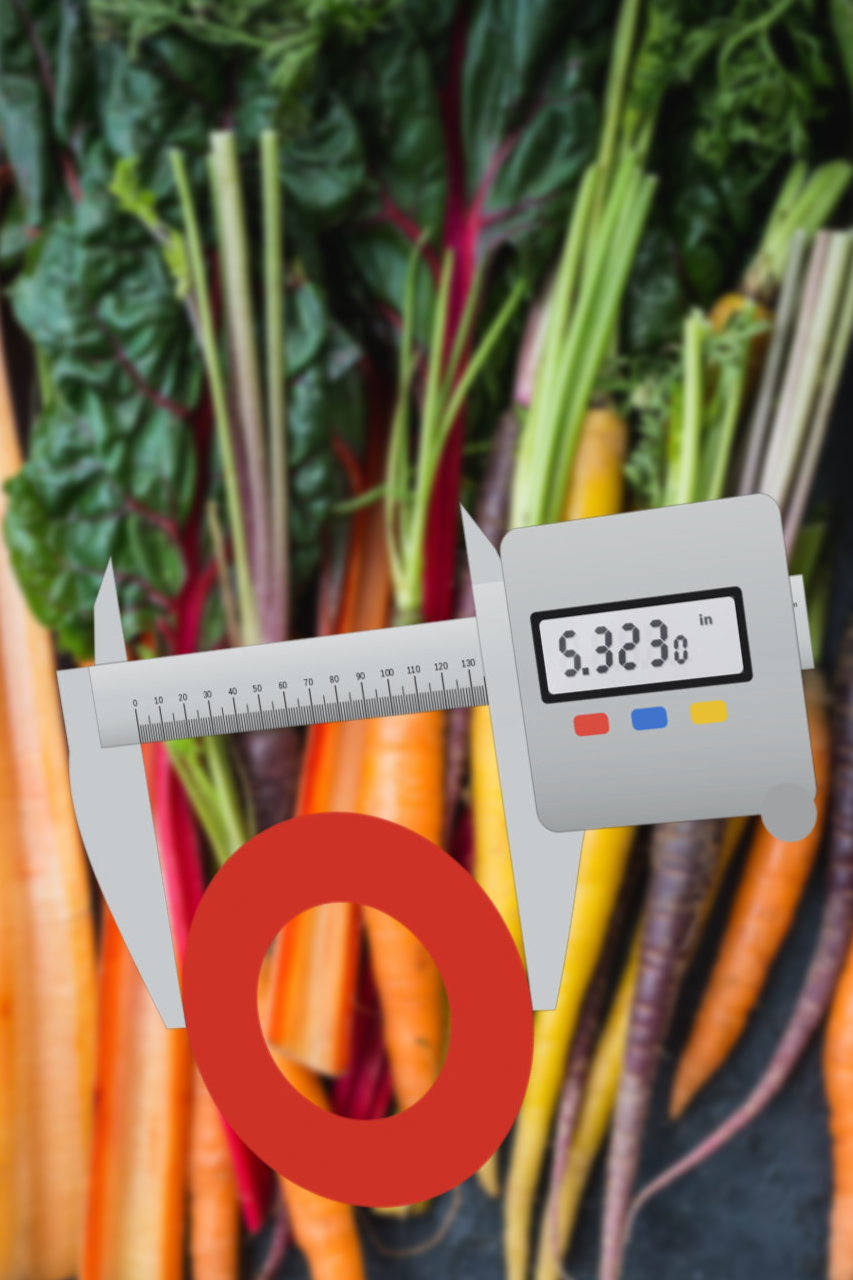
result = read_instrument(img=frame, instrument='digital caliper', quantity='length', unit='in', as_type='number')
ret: 5.3230 in
